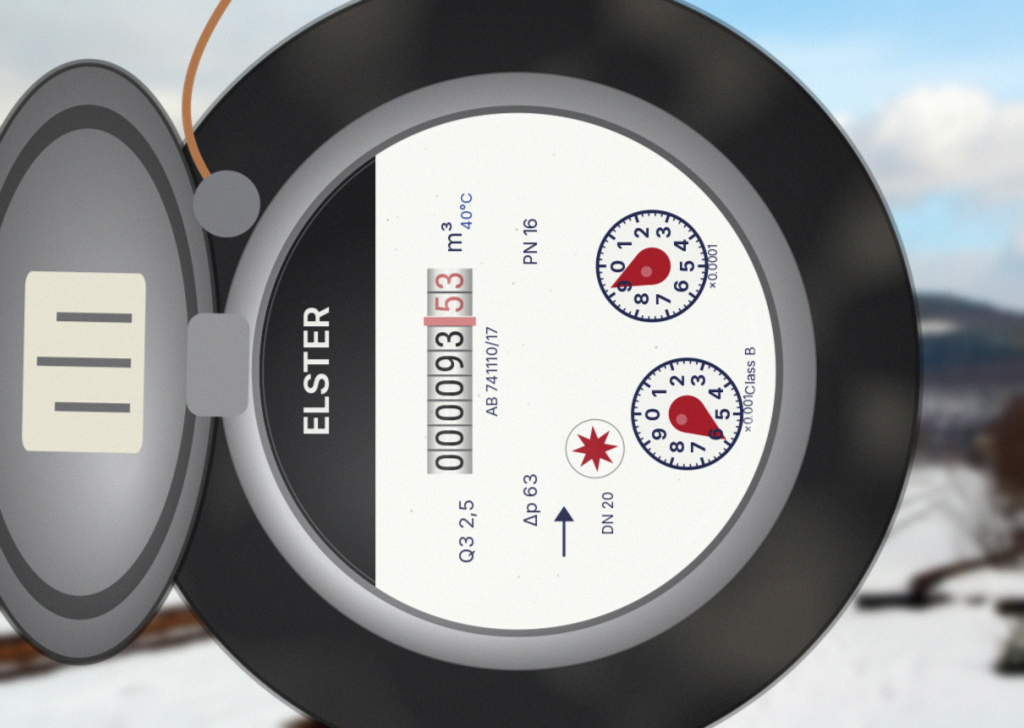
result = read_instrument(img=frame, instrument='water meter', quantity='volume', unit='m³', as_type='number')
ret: 93.5359 m³
